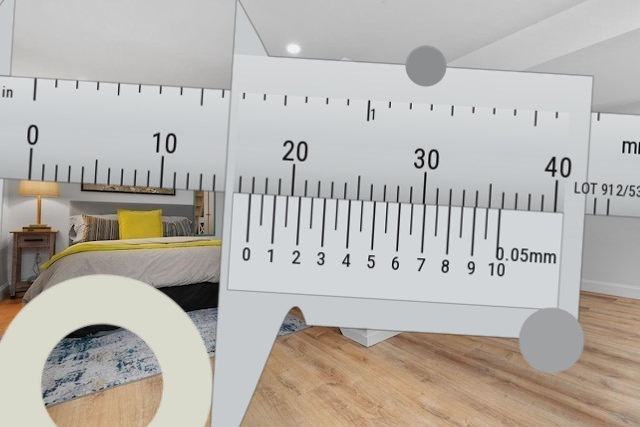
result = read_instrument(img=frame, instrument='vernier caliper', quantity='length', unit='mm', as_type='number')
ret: 16.8 mm
